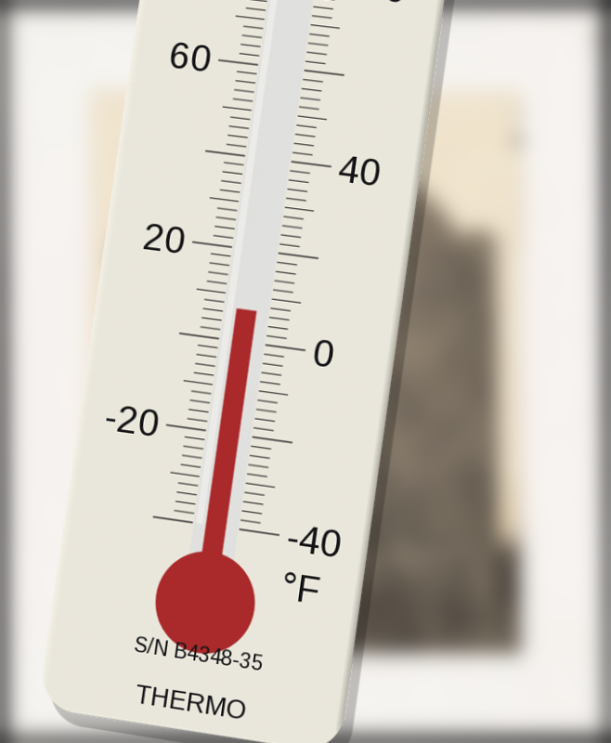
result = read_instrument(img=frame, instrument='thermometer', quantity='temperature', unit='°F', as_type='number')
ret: 7 °F
